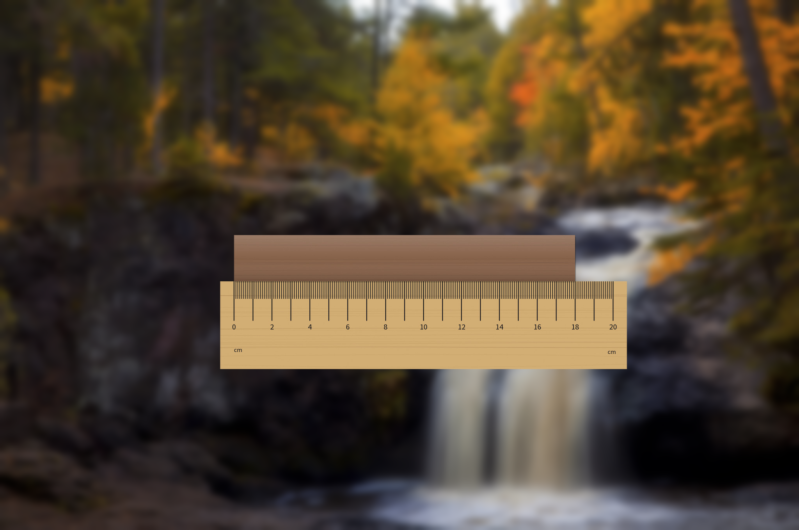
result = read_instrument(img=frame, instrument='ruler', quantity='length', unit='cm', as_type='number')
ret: 18 cm
